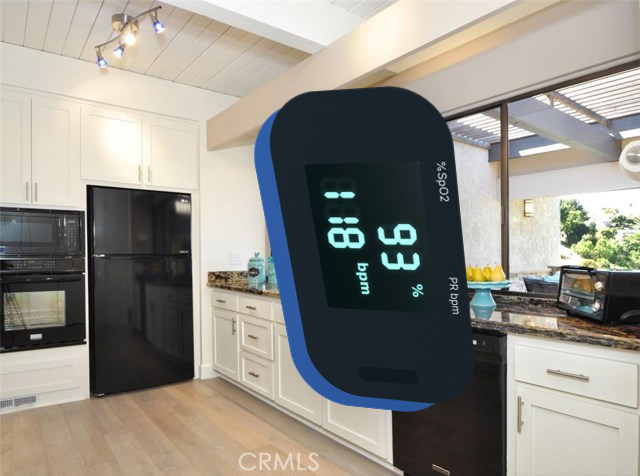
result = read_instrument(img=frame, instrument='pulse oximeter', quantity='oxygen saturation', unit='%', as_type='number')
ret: 93 %
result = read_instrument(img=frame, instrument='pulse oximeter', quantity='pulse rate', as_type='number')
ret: 118 bpm
